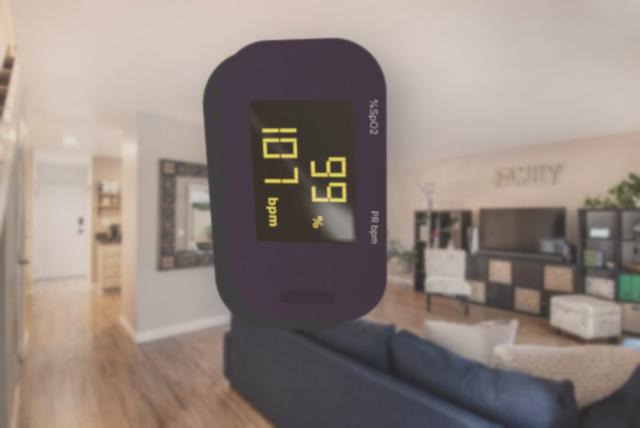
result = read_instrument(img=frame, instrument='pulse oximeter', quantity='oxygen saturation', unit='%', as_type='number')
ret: 99 %
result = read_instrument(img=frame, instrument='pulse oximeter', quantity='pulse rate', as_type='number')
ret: 107 bpm
